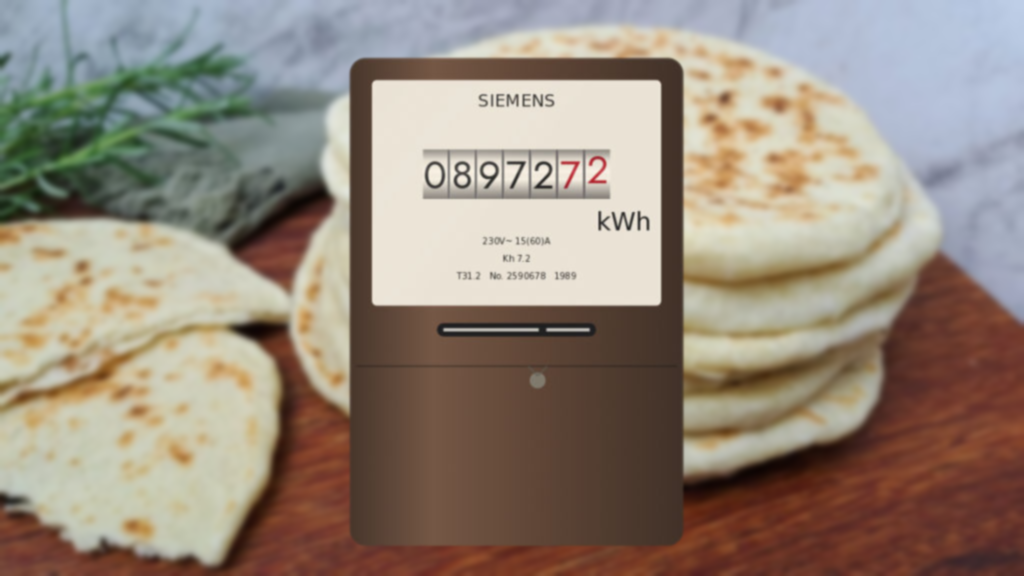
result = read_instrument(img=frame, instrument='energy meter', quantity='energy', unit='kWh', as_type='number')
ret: 8972.72 kWh
